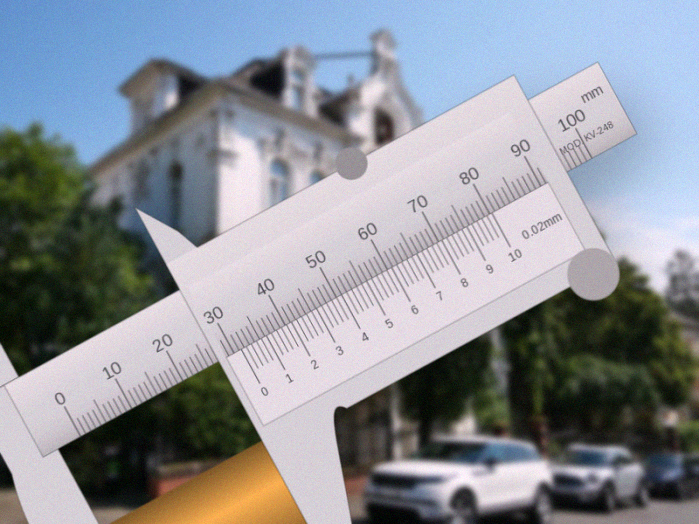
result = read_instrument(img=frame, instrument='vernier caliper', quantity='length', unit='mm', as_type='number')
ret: 31.4 mm
